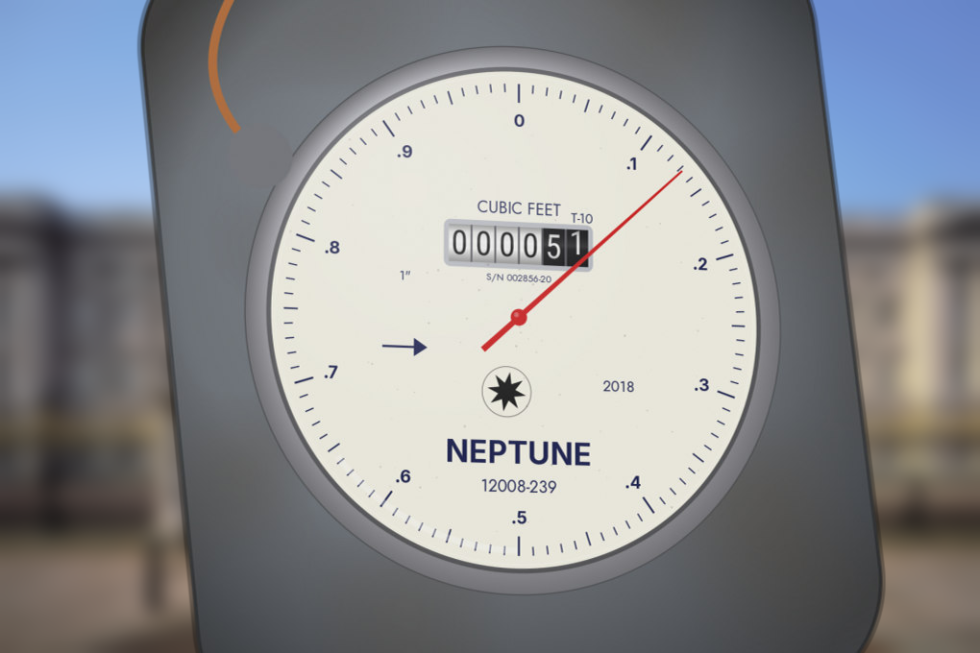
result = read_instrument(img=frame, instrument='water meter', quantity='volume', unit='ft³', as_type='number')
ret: 51.13 ft³
